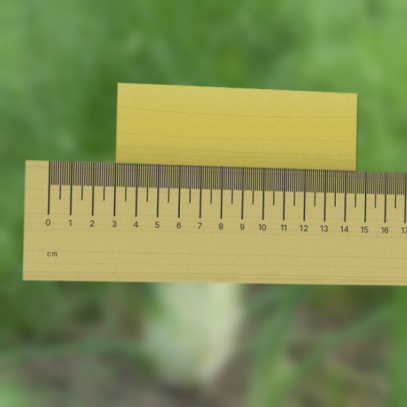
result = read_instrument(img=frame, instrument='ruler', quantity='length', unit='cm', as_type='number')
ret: 11.5 cm
